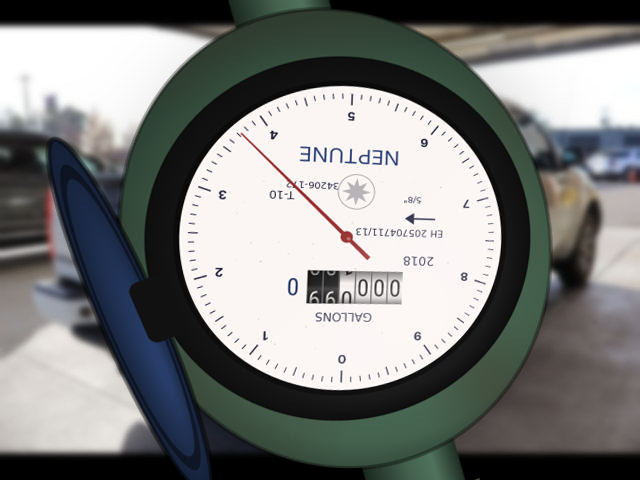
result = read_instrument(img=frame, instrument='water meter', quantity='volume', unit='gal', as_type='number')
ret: 993.7 gal
